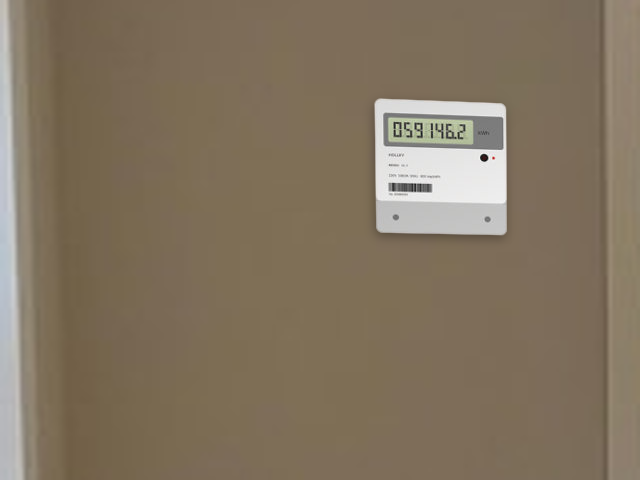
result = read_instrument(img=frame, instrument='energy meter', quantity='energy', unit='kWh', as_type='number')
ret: 59146.2 kWh
